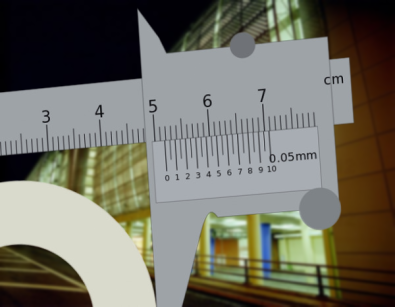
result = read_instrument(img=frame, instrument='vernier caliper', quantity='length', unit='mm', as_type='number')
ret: 51.8 mm
